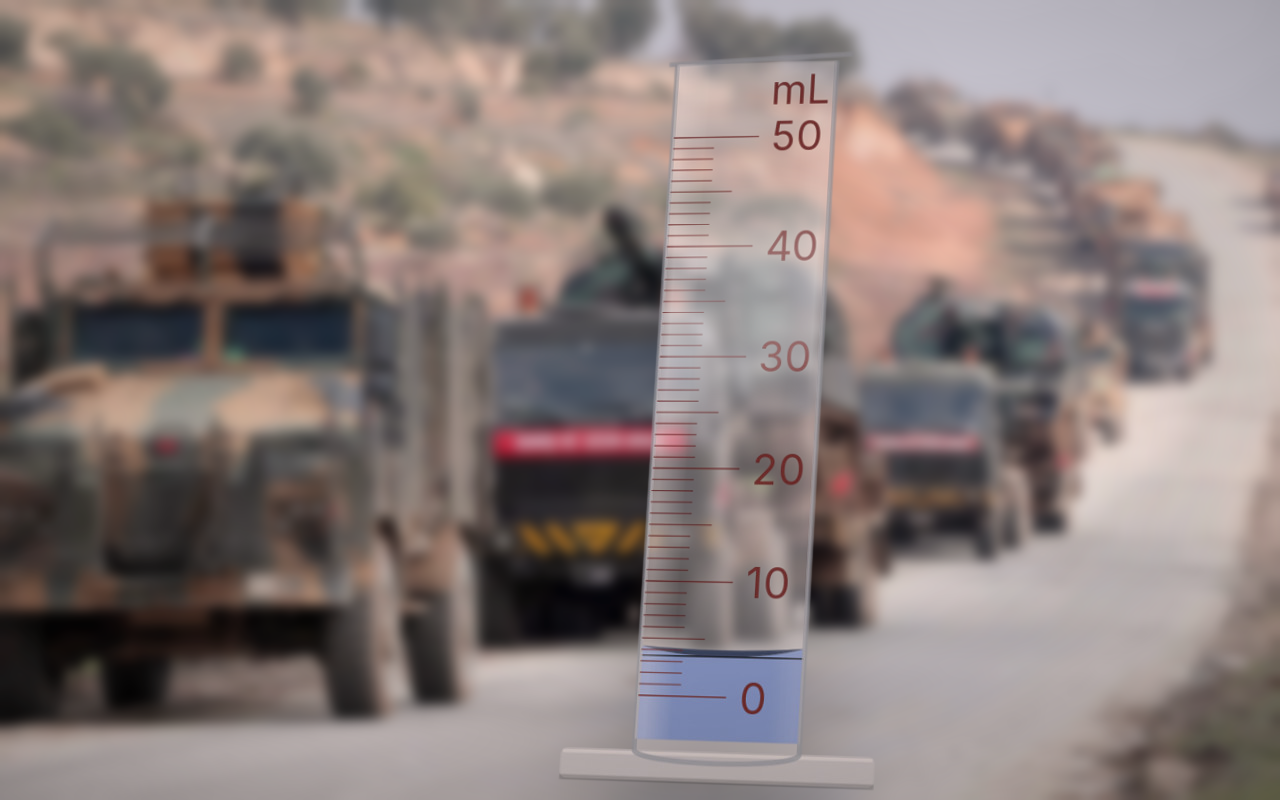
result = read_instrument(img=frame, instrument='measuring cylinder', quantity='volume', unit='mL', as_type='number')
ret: 3.5 mL
